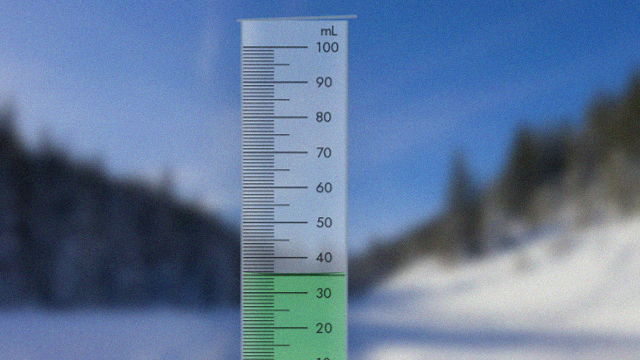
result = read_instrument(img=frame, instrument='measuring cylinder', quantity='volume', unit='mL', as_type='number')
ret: 35 mL
